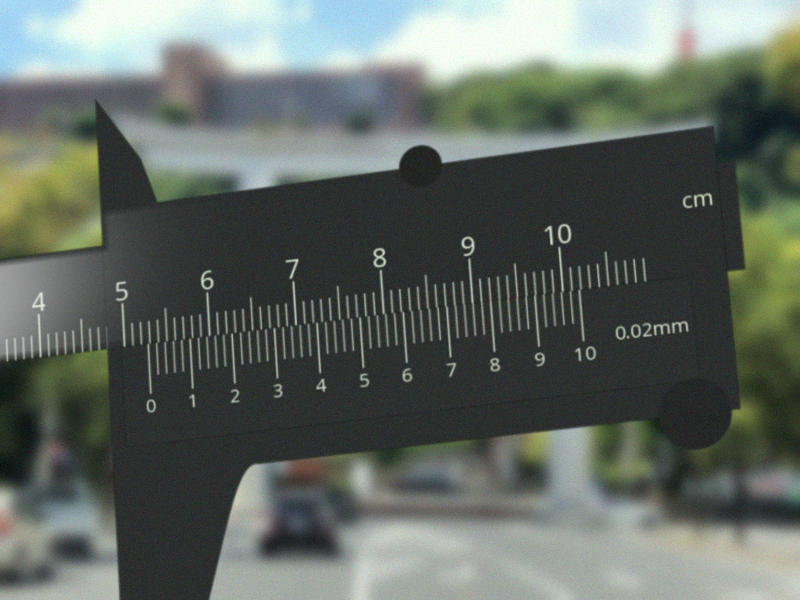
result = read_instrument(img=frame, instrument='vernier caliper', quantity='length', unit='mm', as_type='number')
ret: 52.8 mm
